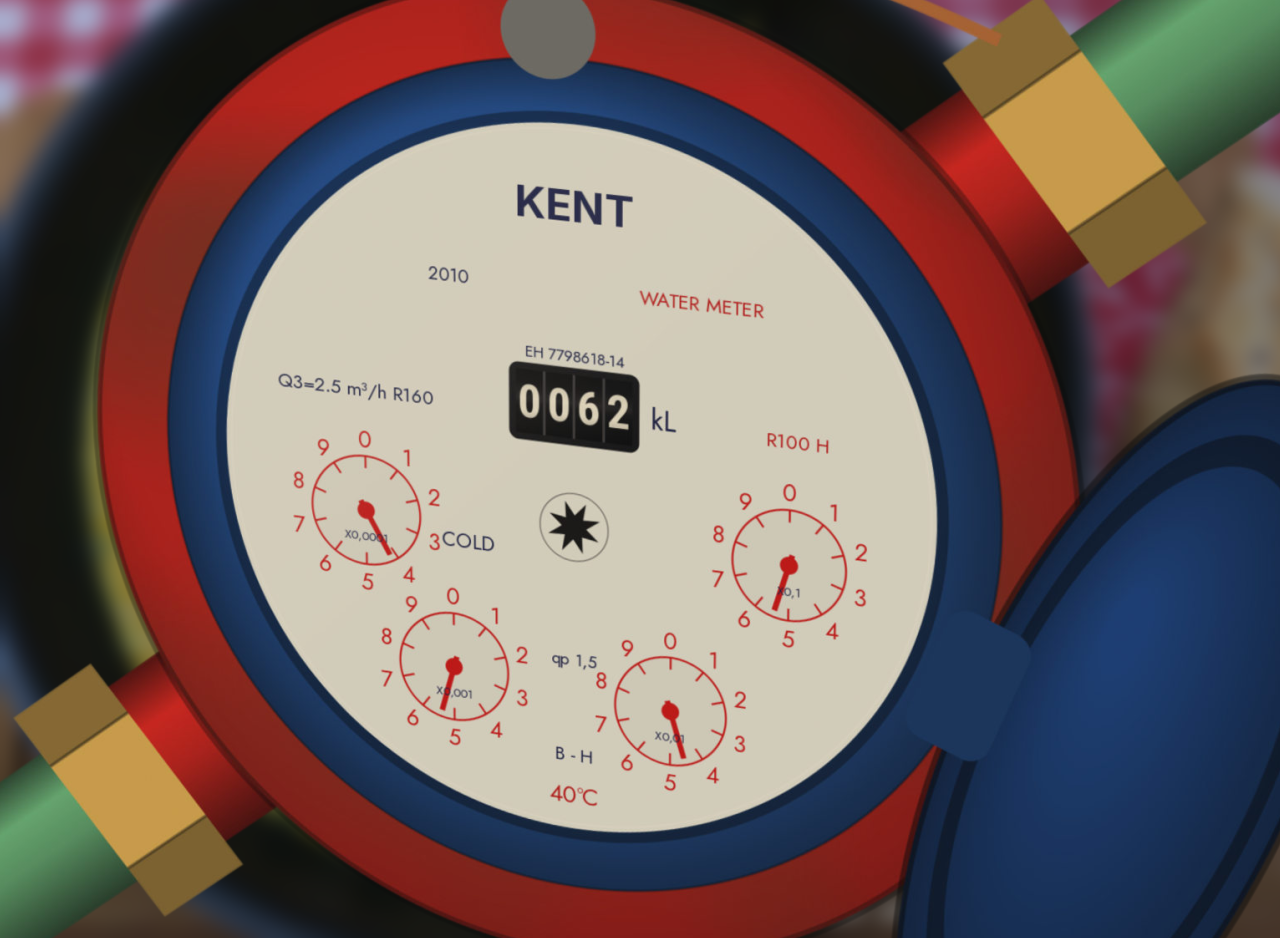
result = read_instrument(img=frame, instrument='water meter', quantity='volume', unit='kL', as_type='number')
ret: 62.5454 kL
